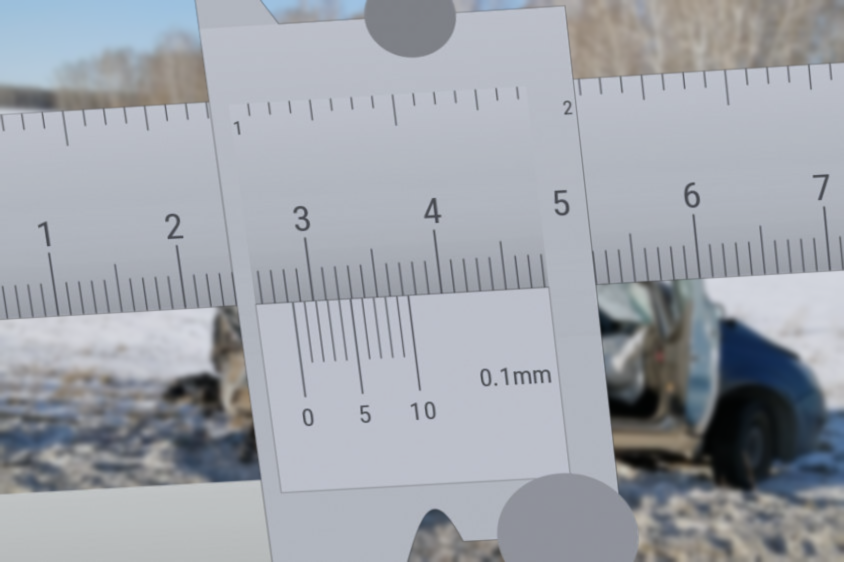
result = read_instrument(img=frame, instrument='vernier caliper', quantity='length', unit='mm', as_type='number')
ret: 28.4 mm
